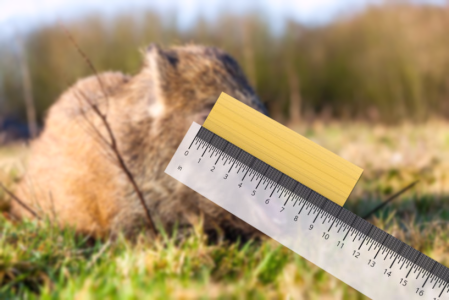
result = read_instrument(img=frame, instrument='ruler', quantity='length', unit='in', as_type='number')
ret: 10 in
